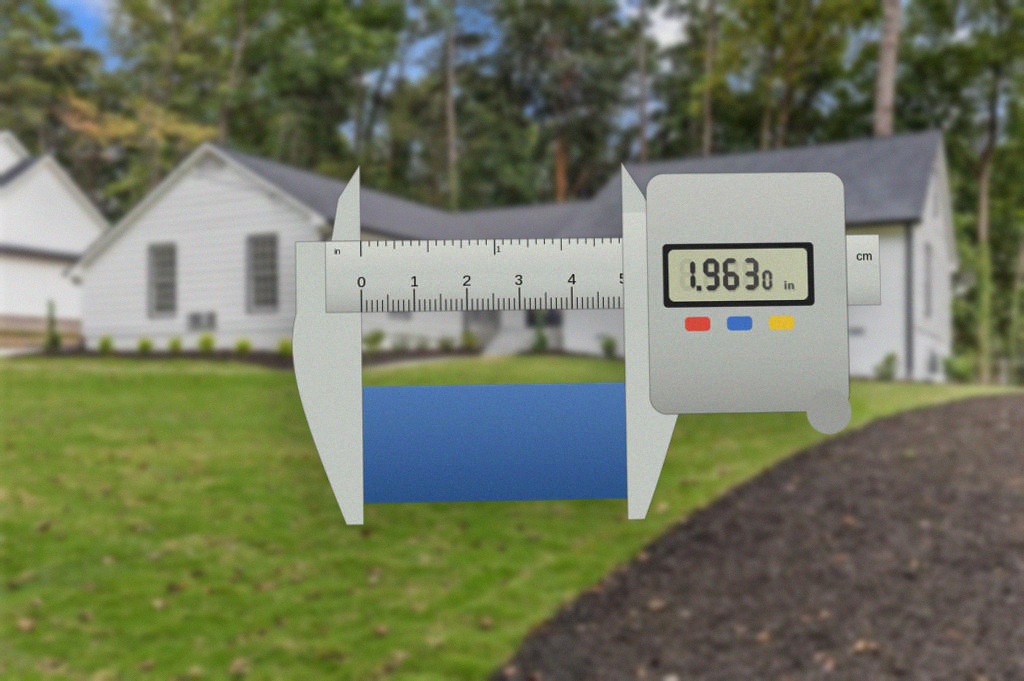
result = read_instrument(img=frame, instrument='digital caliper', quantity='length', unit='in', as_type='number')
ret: 1.9630 in
